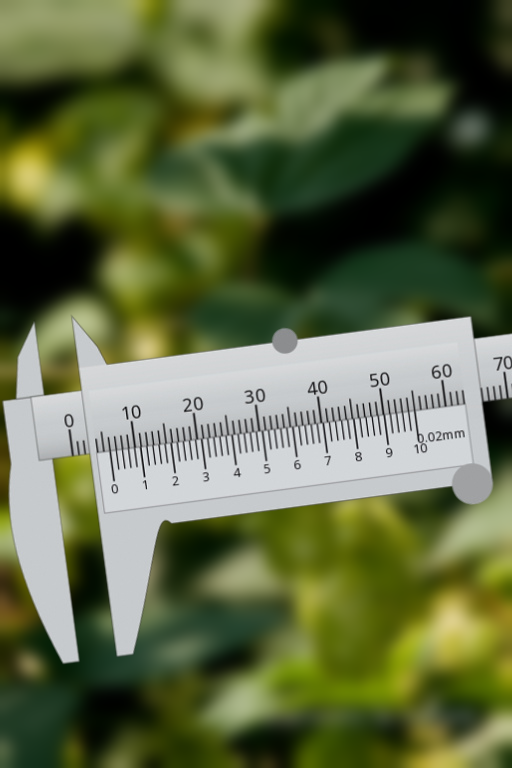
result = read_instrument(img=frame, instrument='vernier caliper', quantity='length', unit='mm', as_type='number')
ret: 6.0 mm
